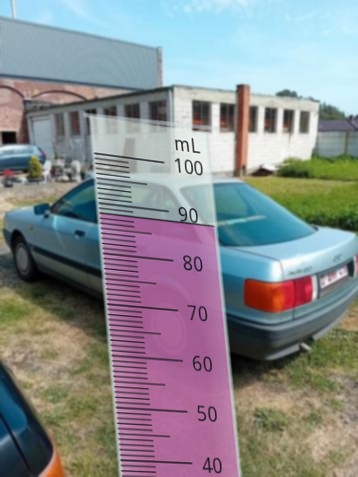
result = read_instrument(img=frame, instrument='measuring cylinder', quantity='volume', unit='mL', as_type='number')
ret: 88 mL
